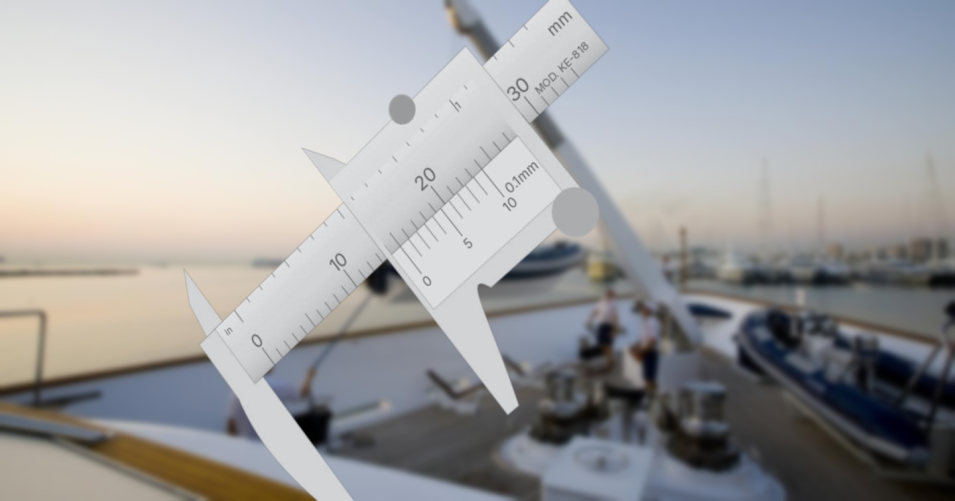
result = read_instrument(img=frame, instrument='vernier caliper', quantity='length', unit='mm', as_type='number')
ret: 15.0 mm
